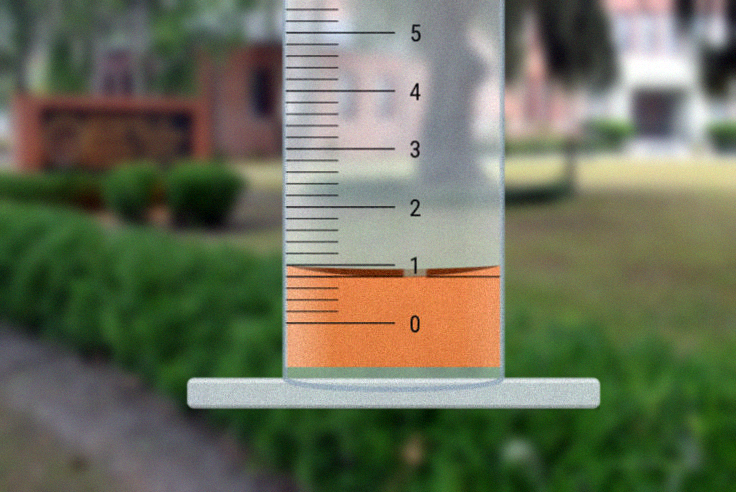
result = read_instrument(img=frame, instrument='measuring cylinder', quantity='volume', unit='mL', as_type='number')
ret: 0.8 mL
